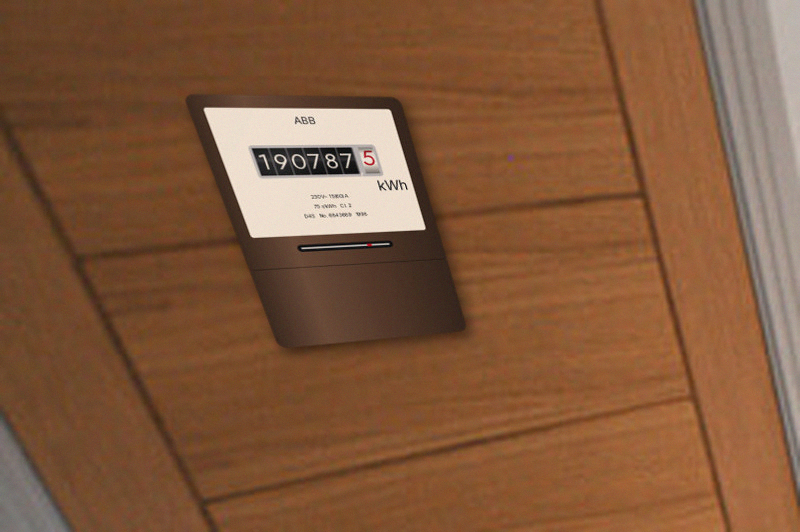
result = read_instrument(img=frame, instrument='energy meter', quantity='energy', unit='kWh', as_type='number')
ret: 190787.5 kWh
